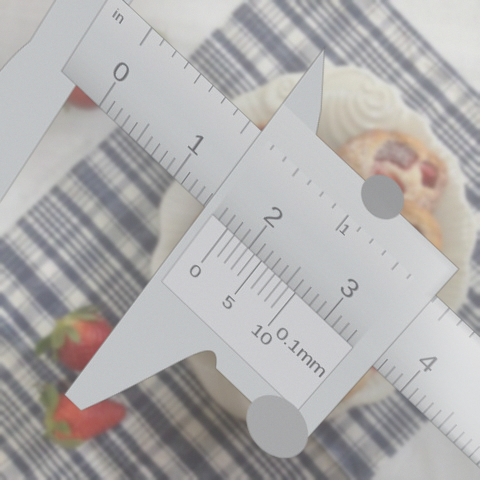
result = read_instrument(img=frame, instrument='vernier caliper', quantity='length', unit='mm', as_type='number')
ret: 17.2 mm
